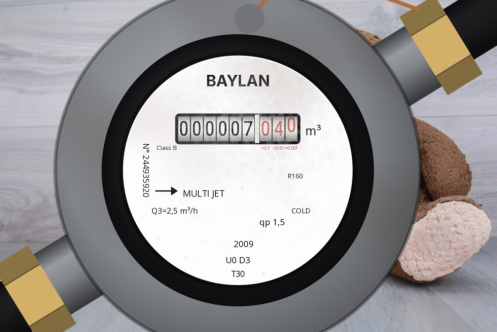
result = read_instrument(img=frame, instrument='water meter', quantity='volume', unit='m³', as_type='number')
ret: 7.040 m³
